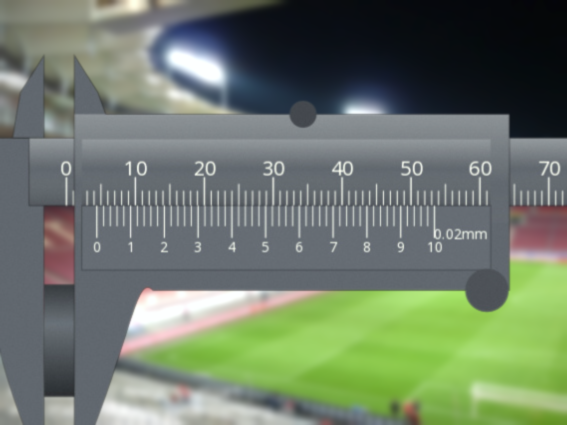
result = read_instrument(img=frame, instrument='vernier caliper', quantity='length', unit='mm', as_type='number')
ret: 4.4 mm
